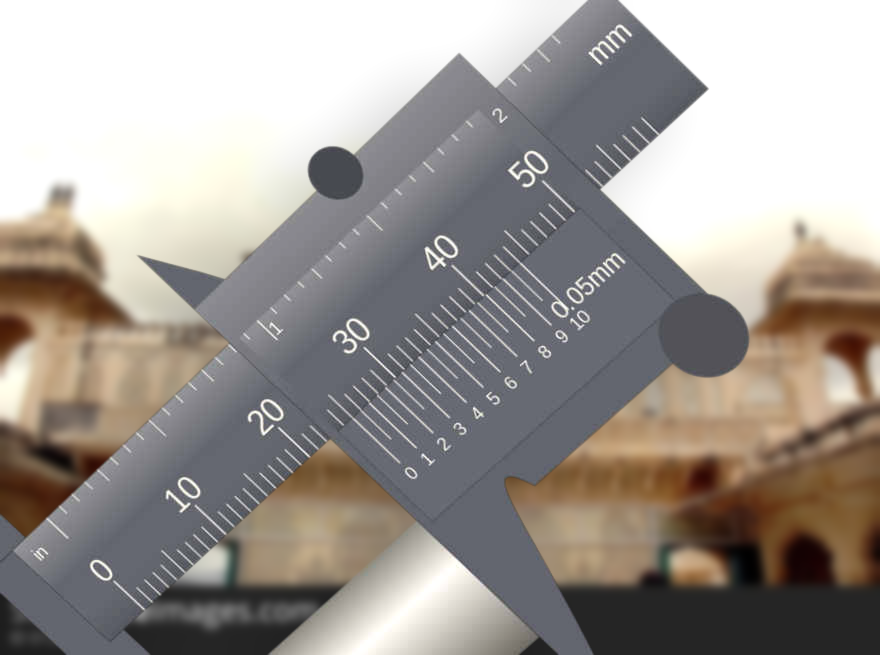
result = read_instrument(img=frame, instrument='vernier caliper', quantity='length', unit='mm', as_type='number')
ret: 25.0 mm
